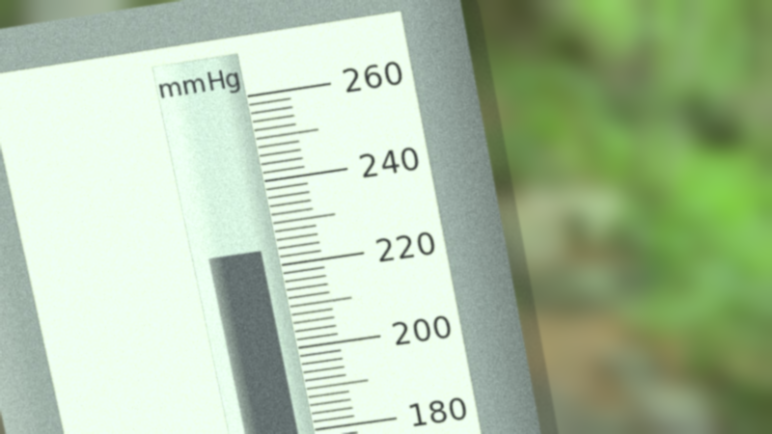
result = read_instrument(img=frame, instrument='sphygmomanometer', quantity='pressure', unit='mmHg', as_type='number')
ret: 224 mmHg
